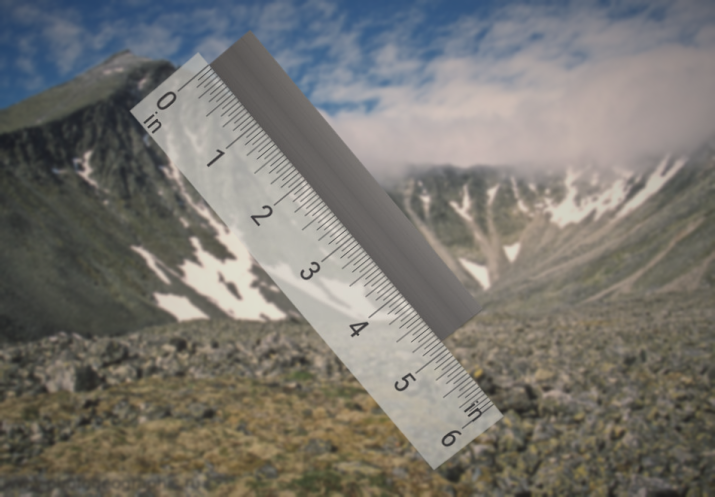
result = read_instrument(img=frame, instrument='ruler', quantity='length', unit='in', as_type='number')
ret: 4.875 in
